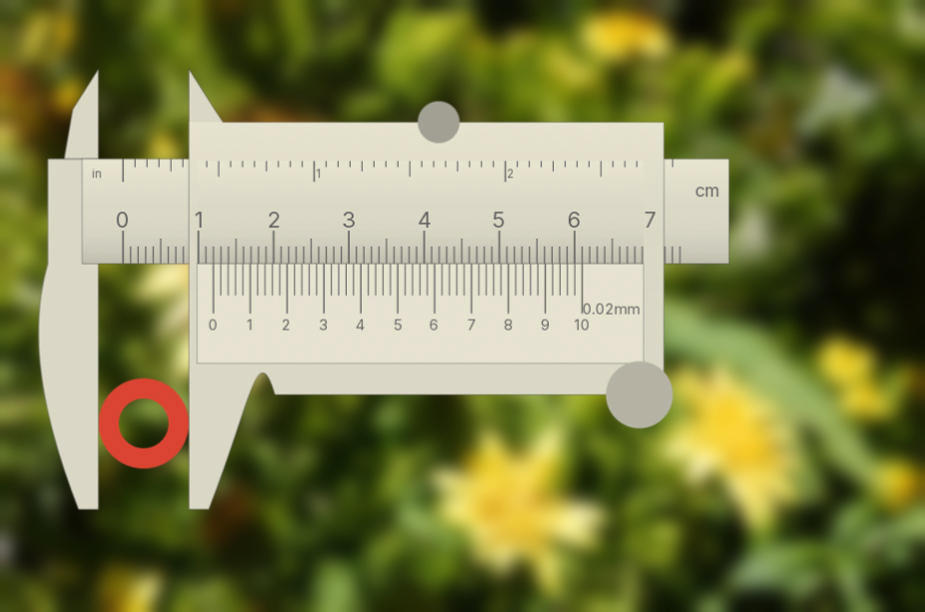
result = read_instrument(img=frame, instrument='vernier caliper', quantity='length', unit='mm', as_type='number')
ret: 12.0 mm
